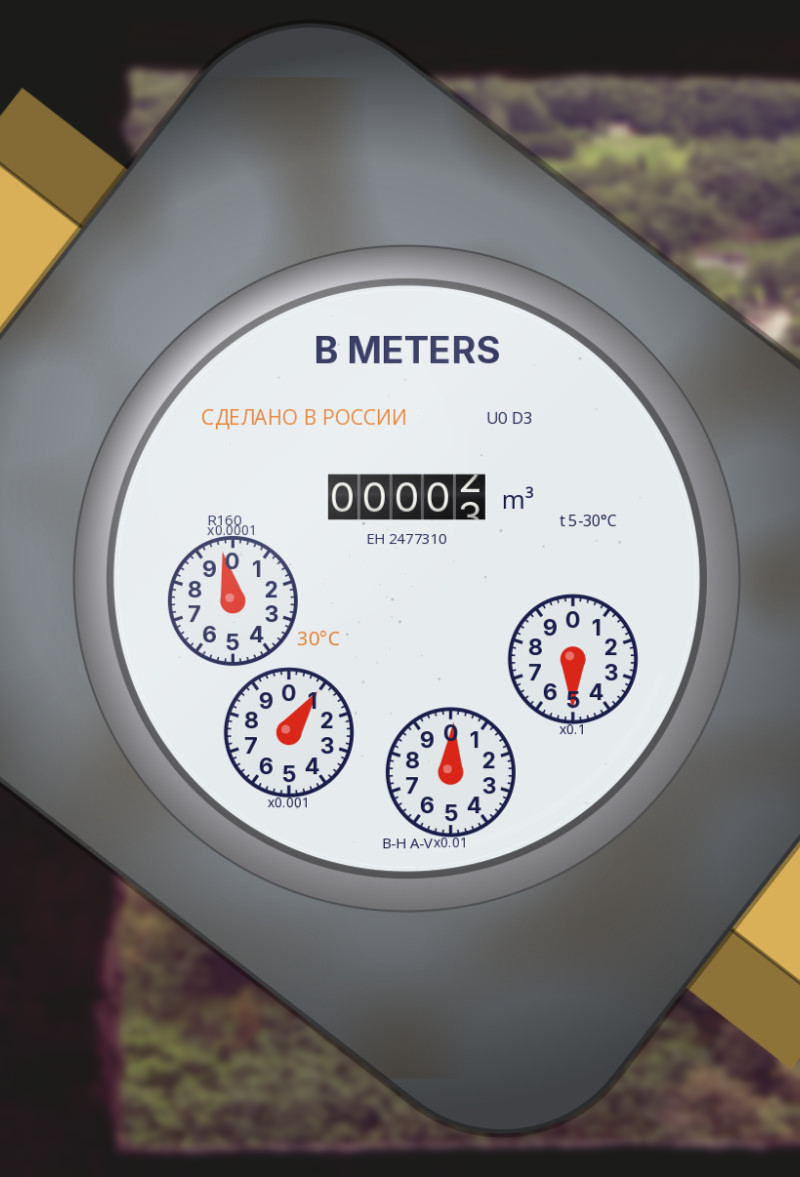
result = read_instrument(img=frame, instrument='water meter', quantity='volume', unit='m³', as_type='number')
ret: 2.5009 m³
